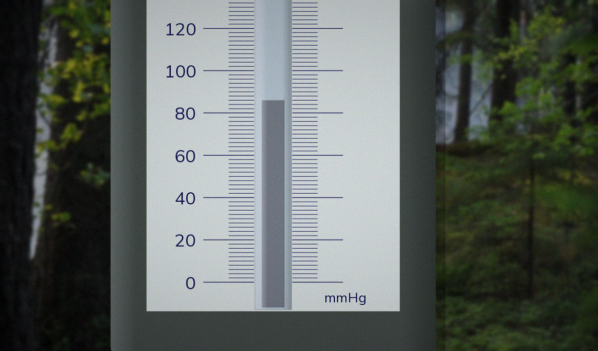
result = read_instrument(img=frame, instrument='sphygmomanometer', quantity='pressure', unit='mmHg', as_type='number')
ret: 86 mmHg
